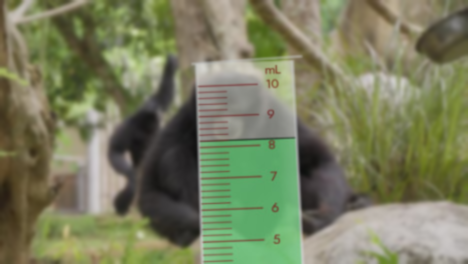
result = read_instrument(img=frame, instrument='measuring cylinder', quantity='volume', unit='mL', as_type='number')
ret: 8.2 mL
